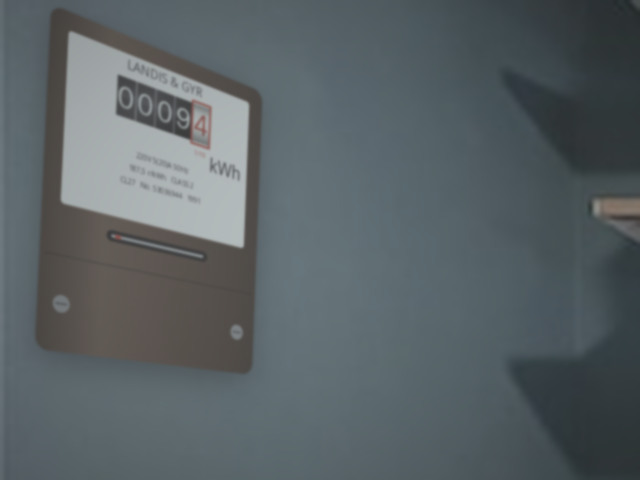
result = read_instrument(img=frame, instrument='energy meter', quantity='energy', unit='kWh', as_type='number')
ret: 9.4 kWh
